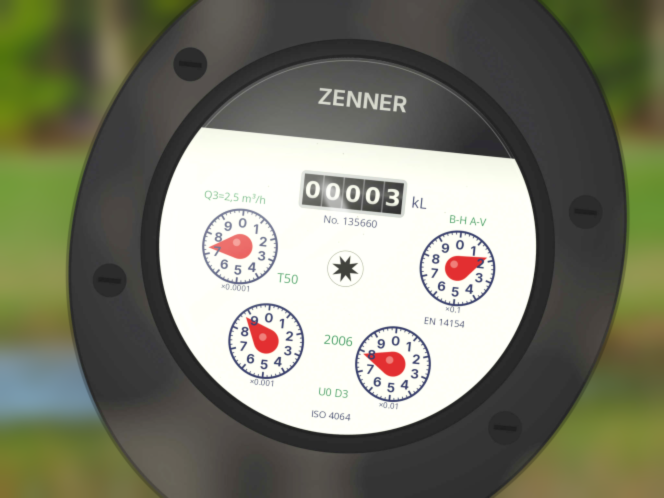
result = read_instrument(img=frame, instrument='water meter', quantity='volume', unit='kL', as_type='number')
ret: 3.1787 kL
